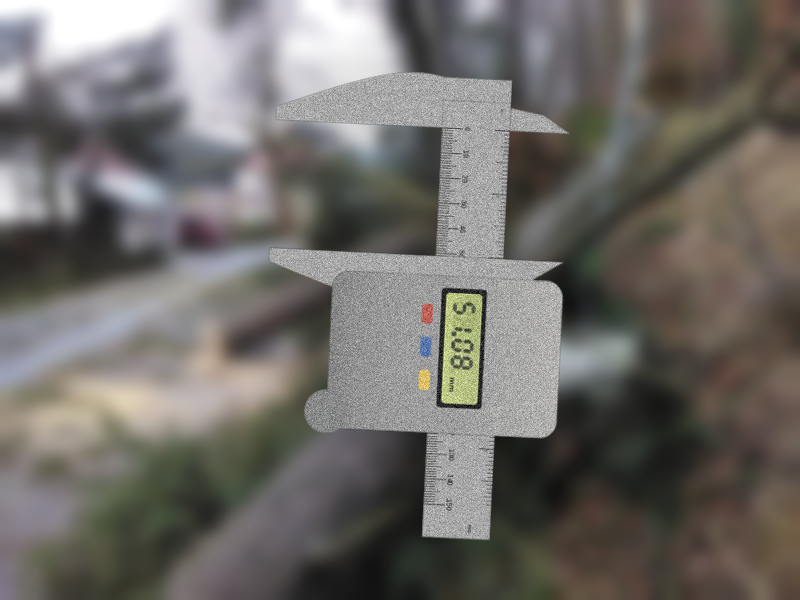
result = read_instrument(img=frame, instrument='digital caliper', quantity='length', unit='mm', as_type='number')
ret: 51.08 mm
